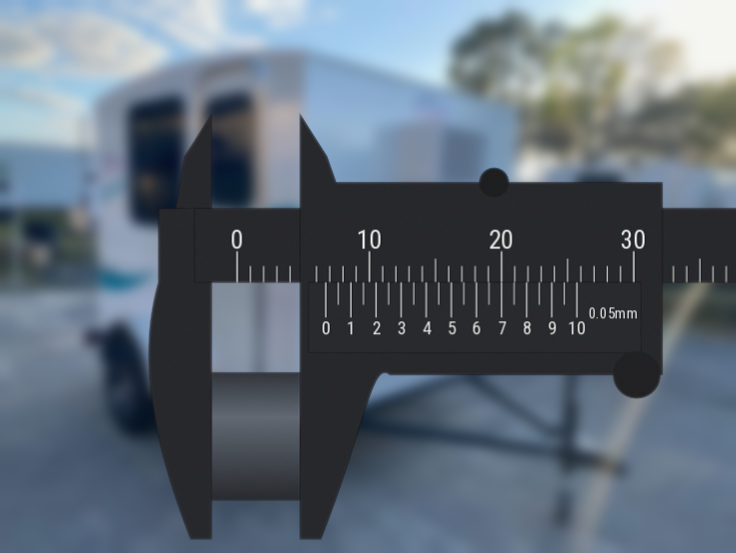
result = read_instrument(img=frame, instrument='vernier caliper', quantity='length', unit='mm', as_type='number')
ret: 6.7 mm
